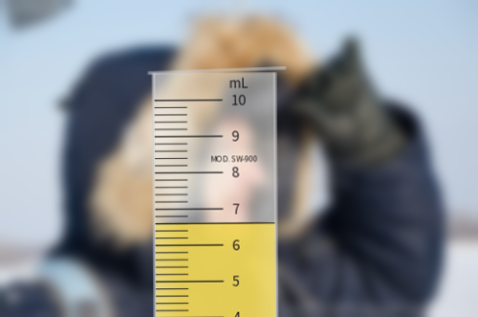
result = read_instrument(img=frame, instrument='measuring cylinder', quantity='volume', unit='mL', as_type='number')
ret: 6.6 mL
